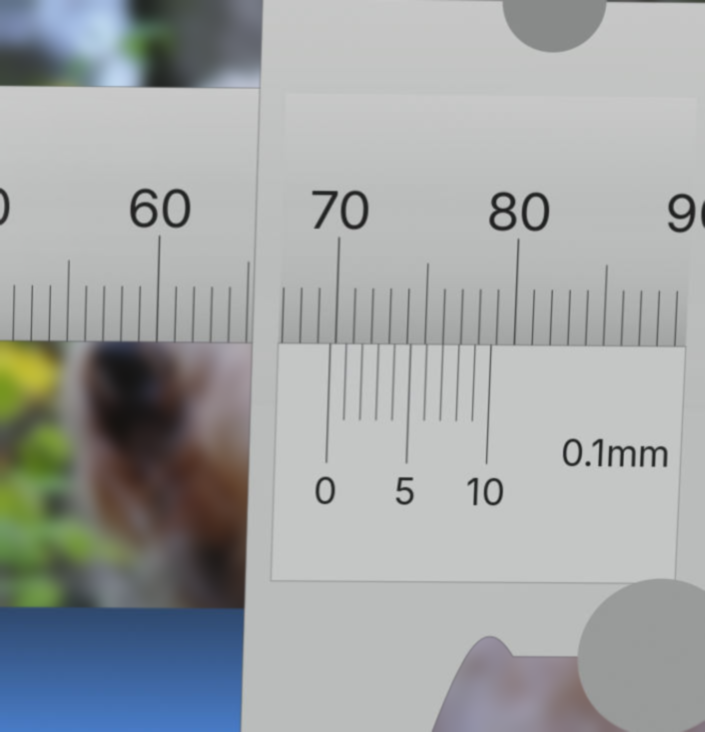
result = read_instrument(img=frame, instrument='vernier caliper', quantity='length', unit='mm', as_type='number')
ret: 69.7 mm
